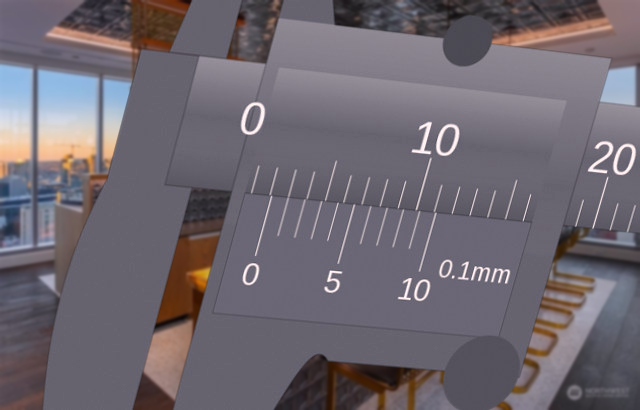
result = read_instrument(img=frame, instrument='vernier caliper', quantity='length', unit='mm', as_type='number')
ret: 2.1 mm
